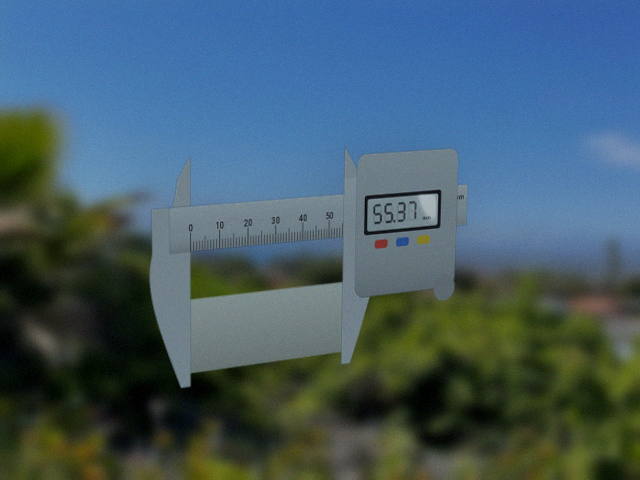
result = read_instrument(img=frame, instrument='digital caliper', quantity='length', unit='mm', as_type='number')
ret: 55.37 mm
